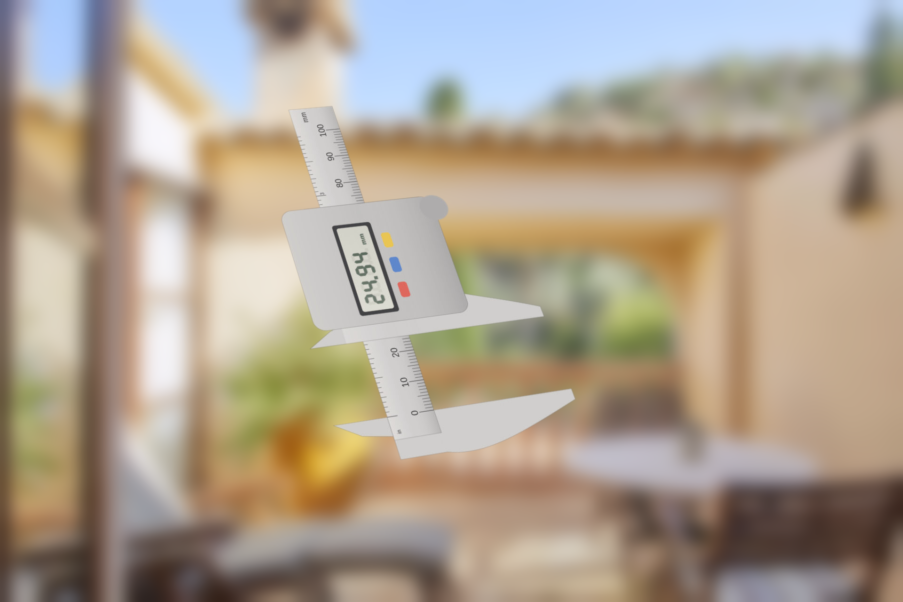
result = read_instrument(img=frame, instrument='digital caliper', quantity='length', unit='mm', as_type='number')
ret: 24.94 mm
